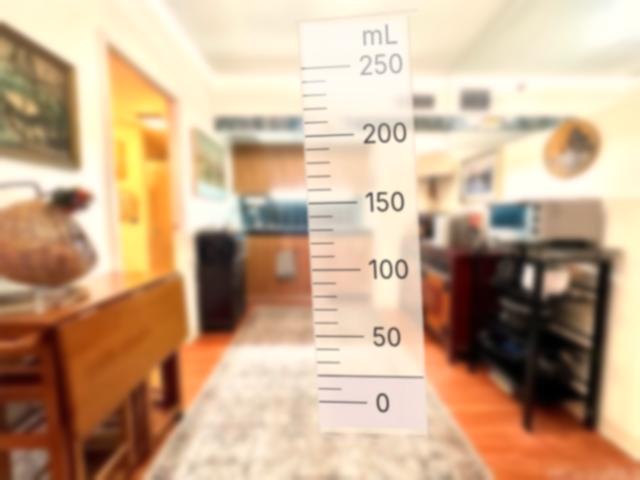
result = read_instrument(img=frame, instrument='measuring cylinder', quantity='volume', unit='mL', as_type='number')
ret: 20 mL
